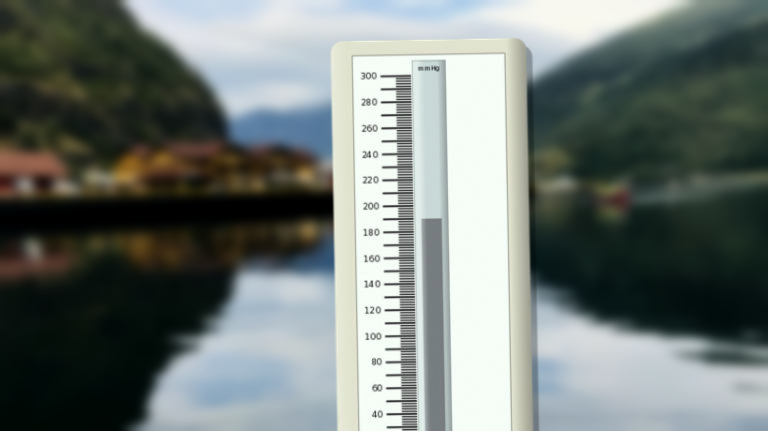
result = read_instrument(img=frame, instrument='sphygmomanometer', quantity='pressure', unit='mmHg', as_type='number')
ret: 190 mmHg
